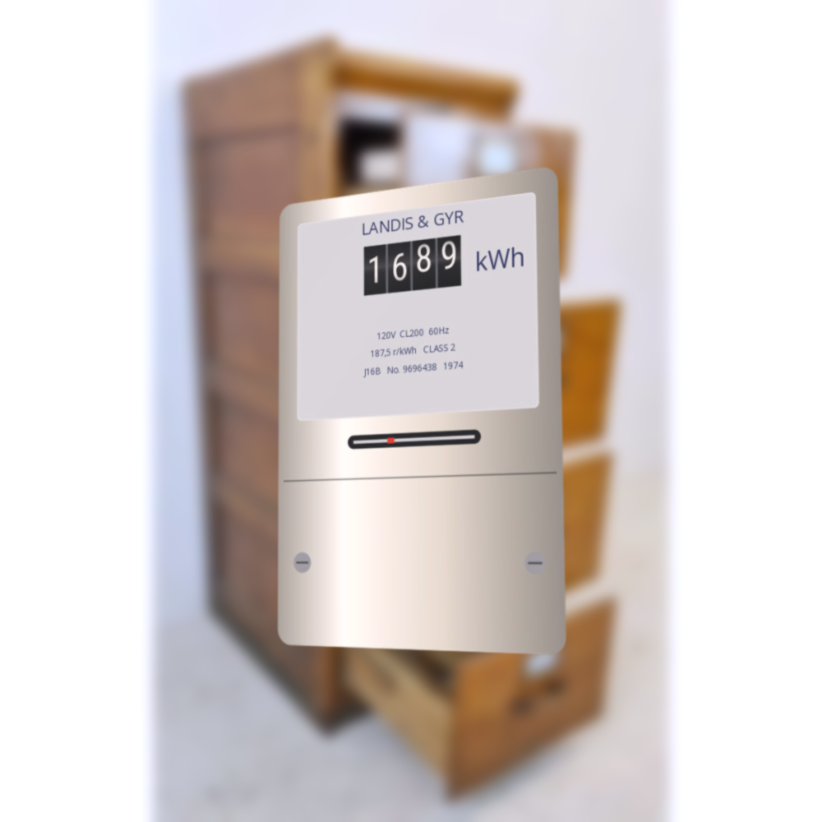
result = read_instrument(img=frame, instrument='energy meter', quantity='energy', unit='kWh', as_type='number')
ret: 1689 kWh
